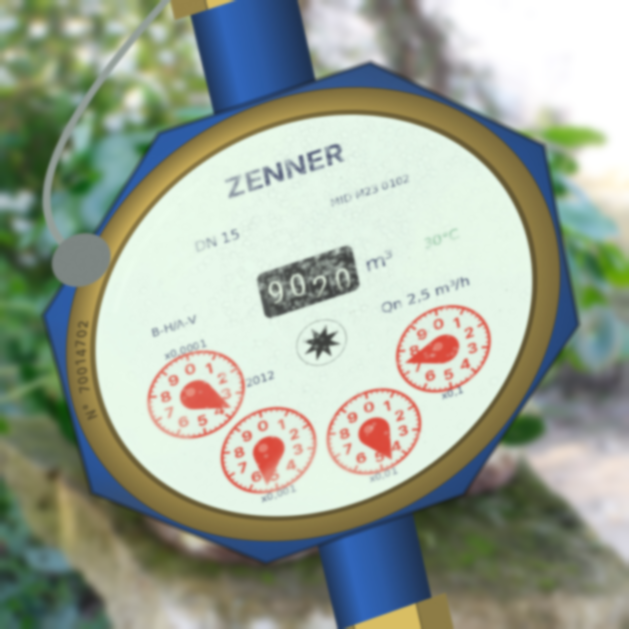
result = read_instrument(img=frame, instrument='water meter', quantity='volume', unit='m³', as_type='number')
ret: 9019.7453 m³
